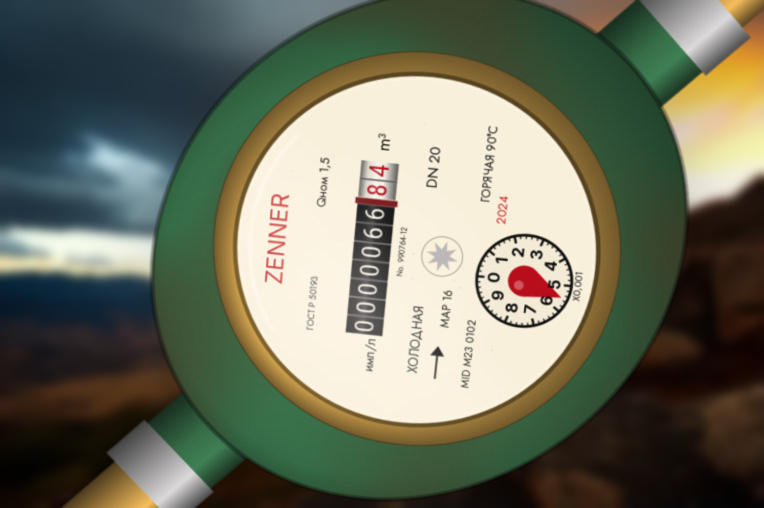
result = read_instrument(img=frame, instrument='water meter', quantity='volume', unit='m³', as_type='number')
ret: 66.845 m³
